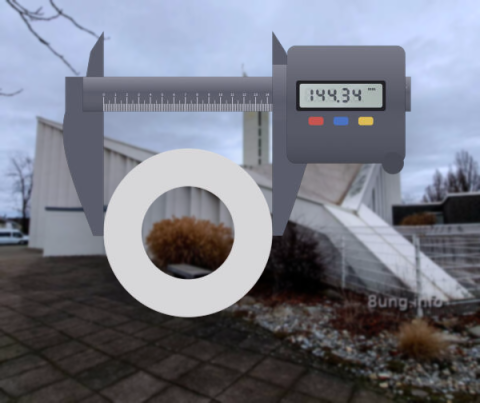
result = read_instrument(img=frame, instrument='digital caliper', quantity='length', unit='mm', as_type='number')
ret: 144.34 mm
